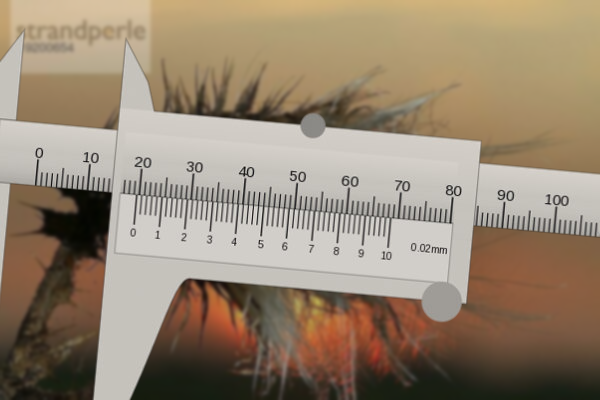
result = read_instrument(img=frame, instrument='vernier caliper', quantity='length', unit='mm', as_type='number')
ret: 19.5 mm
